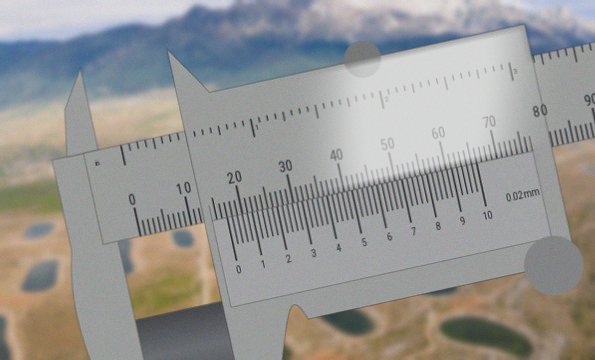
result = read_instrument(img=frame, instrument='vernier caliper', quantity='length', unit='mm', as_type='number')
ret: 17.0 mm
